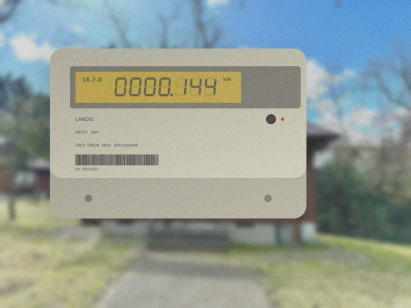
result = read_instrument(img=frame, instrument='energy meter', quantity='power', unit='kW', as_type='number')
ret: 0.144 kW
